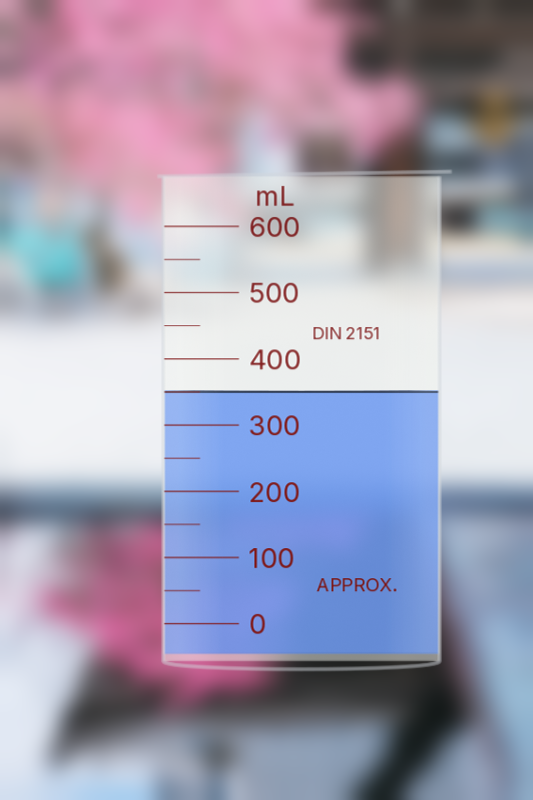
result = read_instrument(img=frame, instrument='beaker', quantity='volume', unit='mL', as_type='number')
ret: 350 mL
